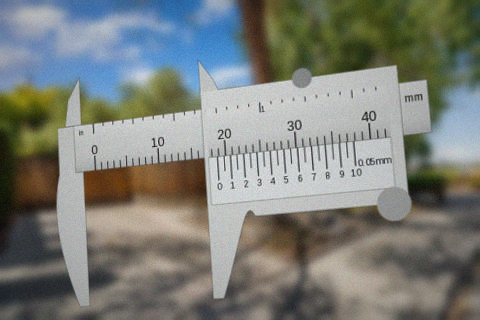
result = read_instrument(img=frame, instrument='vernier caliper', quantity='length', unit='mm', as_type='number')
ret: 18.8 mm
